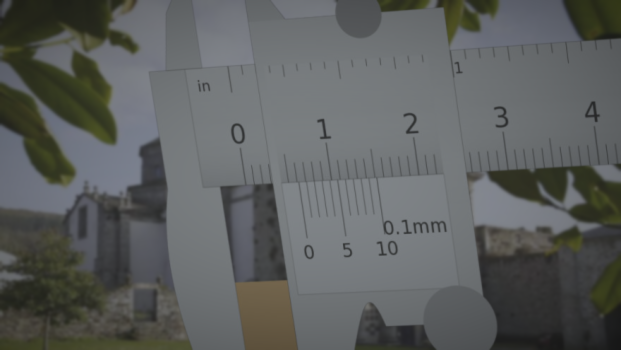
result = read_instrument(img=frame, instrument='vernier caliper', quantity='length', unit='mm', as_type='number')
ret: 6.2 mm
